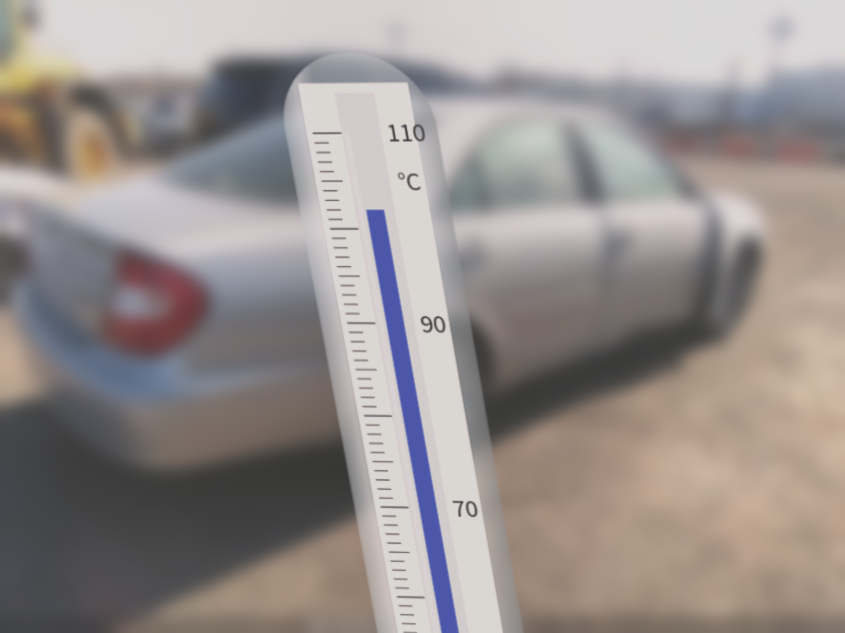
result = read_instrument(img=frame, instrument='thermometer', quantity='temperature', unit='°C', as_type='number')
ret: 102 °C
